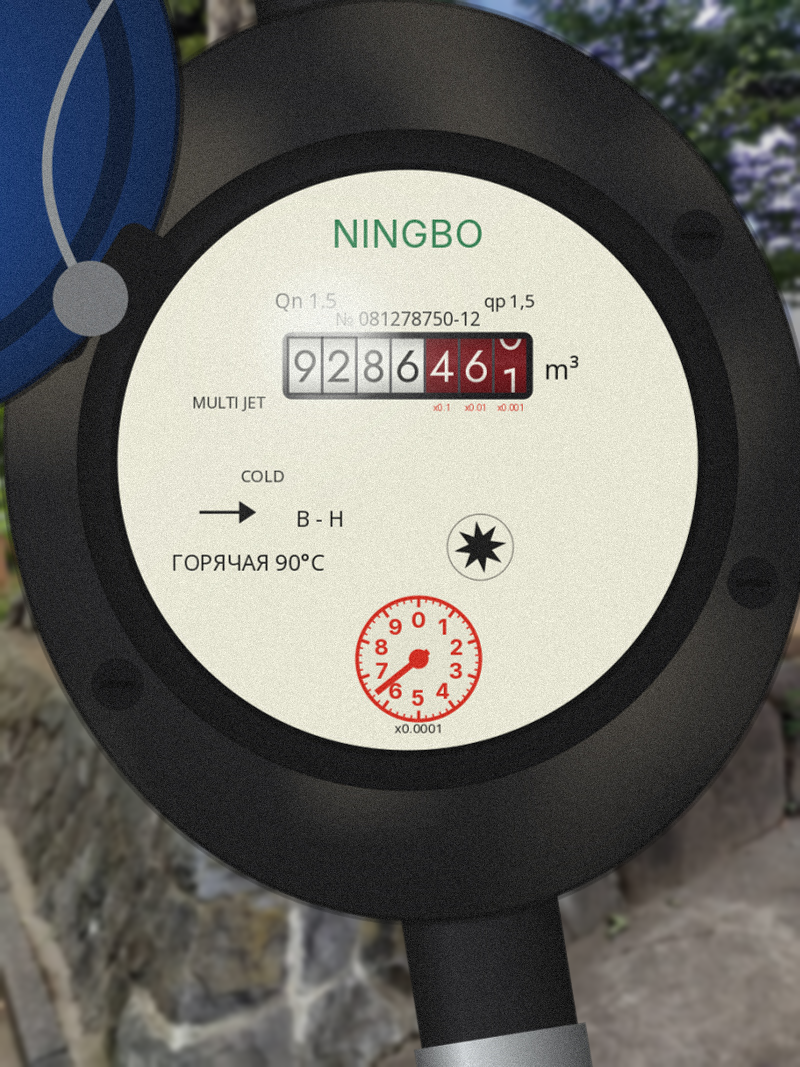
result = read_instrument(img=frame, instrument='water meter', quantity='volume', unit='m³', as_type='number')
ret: 9286.4606 m³
